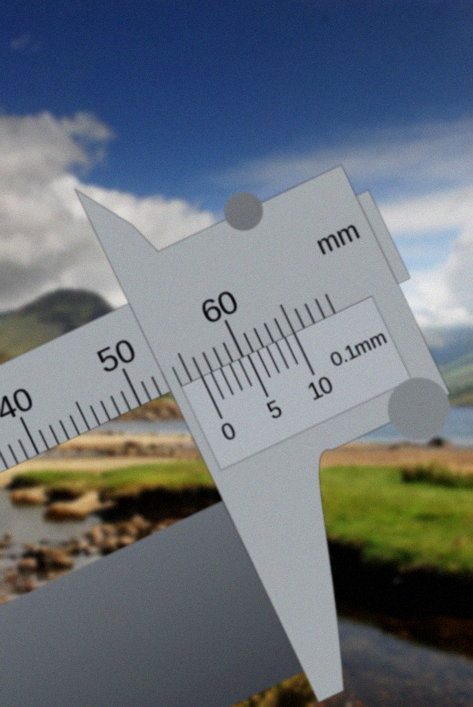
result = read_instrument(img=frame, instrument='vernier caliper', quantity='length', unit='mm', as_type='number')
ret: 56.0 mm
